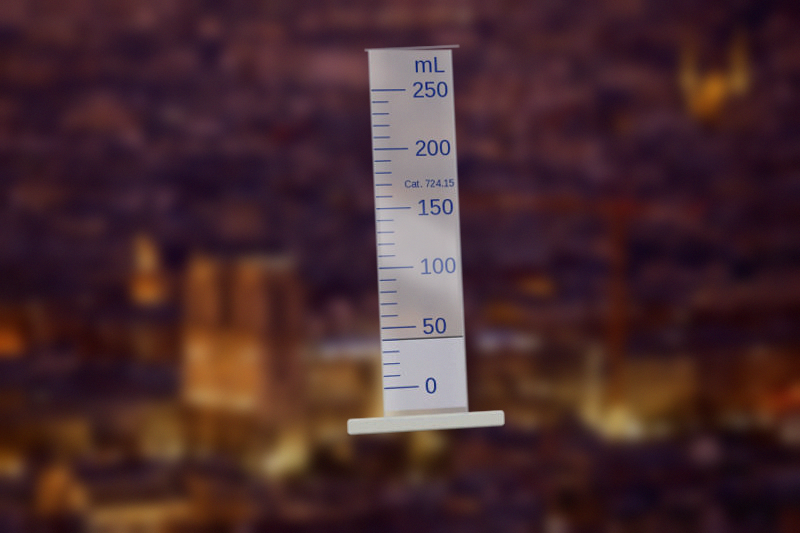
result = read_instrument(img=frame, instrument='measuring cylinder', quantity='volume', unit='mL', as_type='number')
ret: 40 mL
